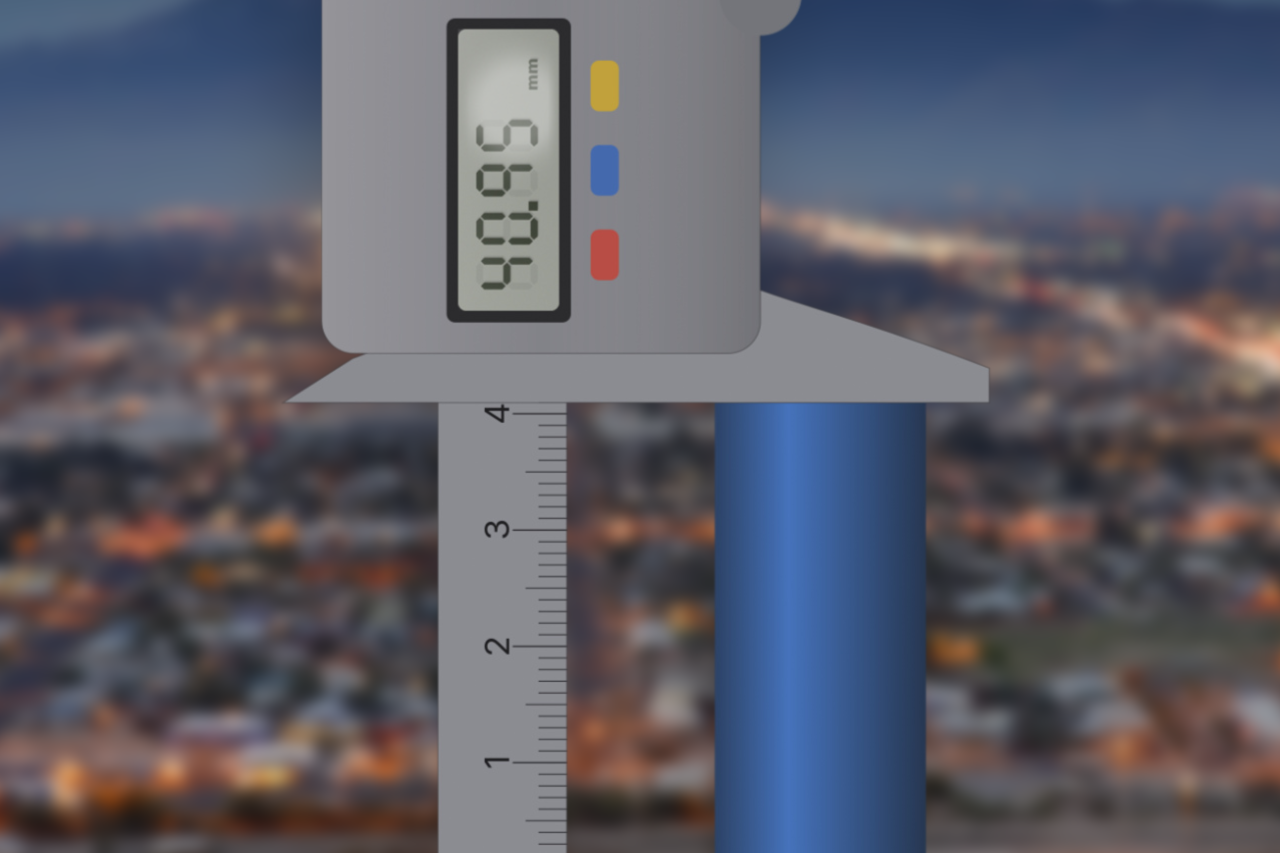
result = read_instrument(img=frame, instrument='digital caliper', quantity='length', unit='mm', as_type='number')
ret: 40.95 mm
